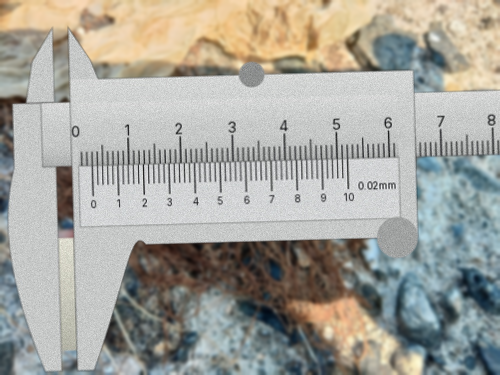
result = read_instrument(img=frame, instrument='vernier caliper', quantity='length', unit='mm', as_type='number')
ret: 3.0 mm
